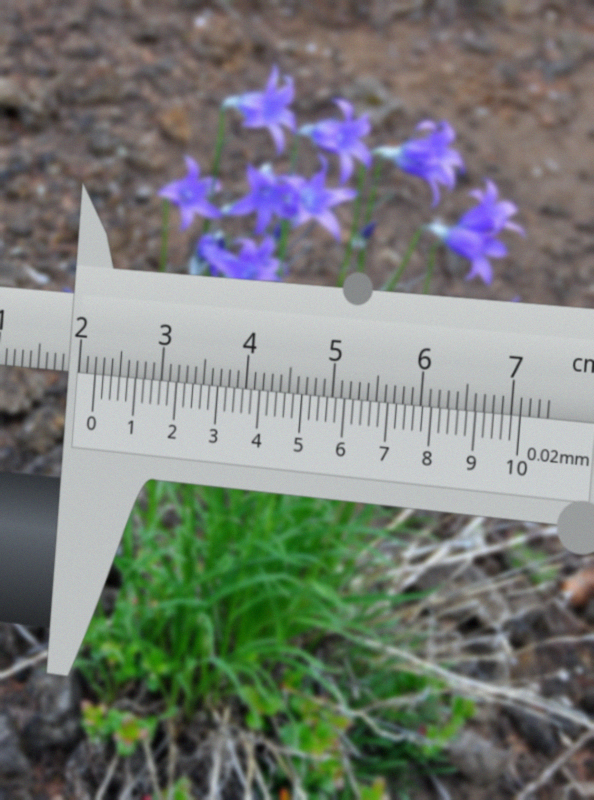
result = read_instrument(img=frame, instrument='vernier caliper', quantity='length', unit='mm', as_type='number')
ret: 22.0 mm
